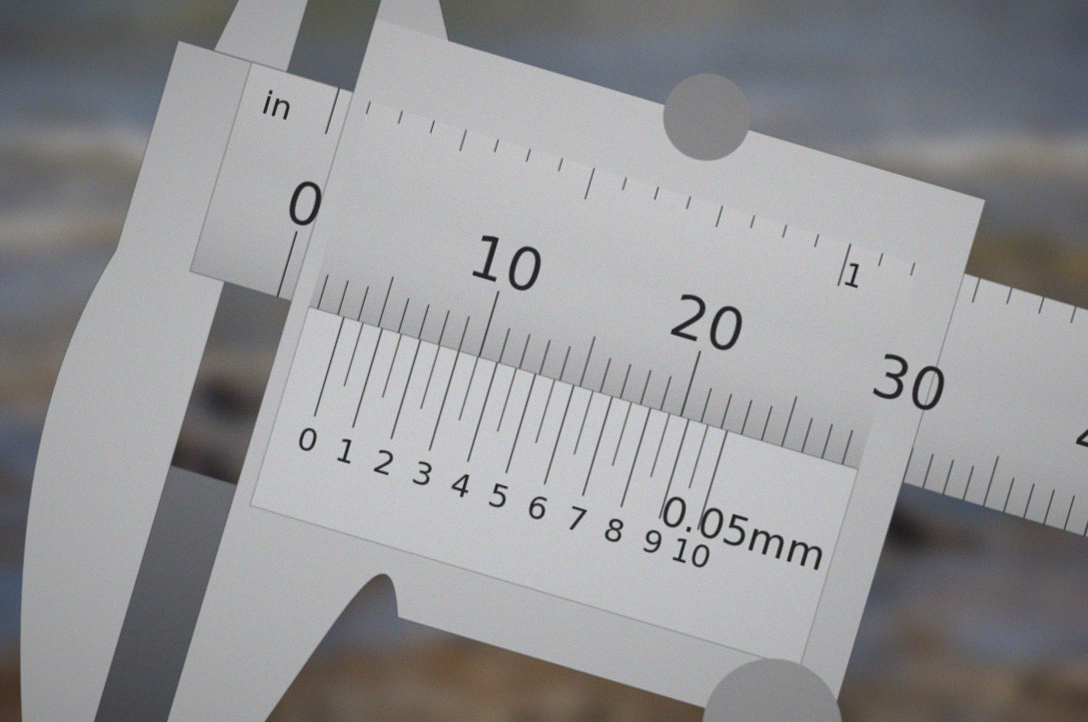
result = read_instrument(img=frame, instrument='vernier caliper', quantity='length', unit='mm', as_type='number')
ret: 3.3 mm
